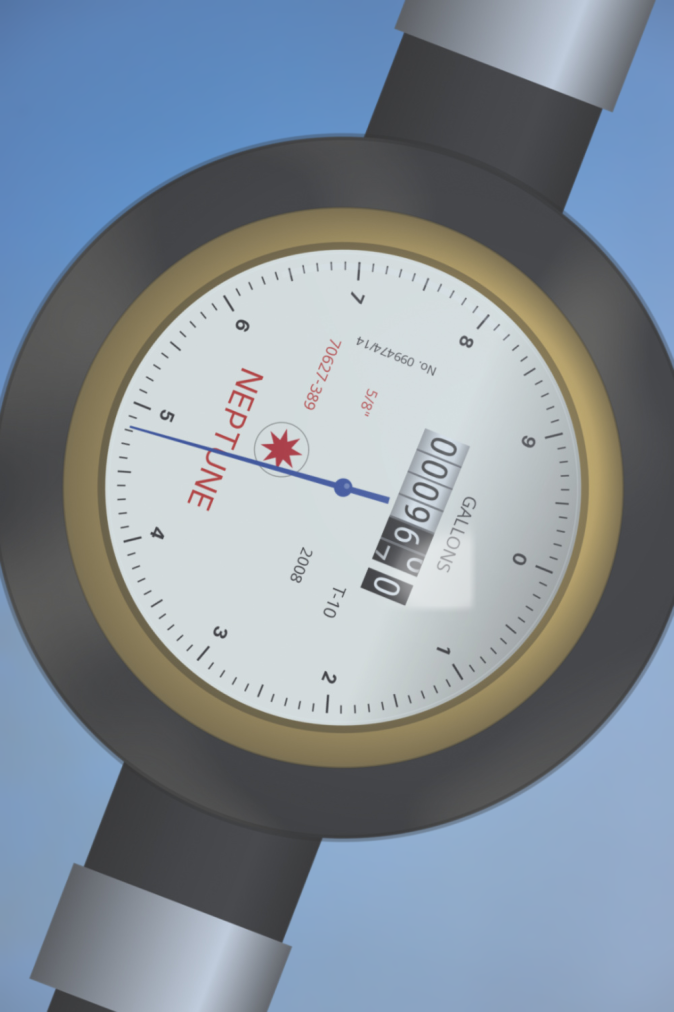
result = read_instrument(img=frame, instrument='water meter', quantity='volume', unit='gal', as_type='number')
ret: 9664.8 gal
